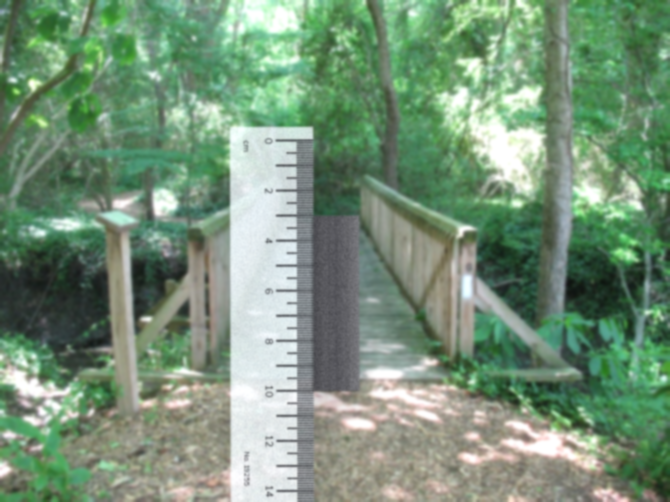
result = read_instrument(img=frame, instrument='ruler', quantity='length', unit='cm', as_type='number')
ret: 7 cm
